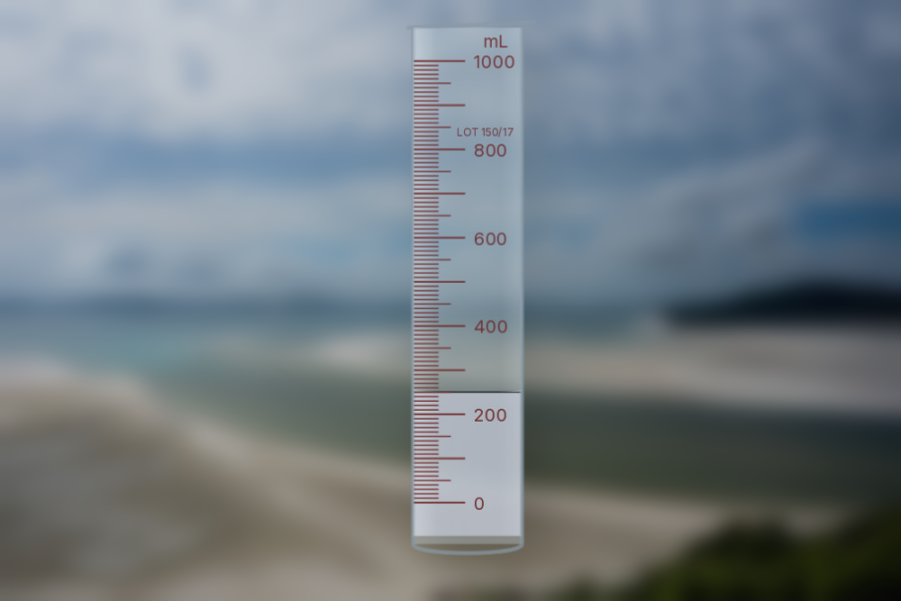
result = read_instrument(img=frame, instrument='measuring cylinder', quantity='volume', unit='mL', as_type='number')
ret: 250 mL
